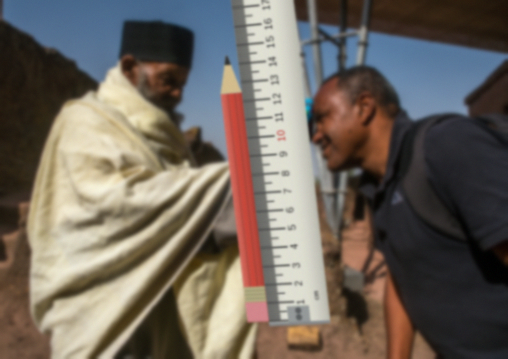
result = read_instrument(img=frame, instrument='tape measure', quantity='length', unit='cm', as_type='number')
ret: 14.5 cm
